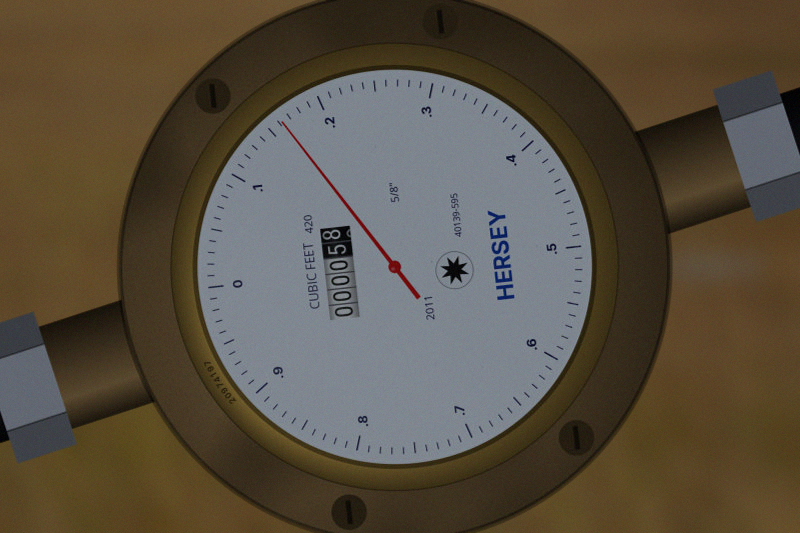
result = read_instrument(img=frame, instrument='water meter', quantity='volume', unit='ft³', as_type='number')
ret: 58.16 ft³
